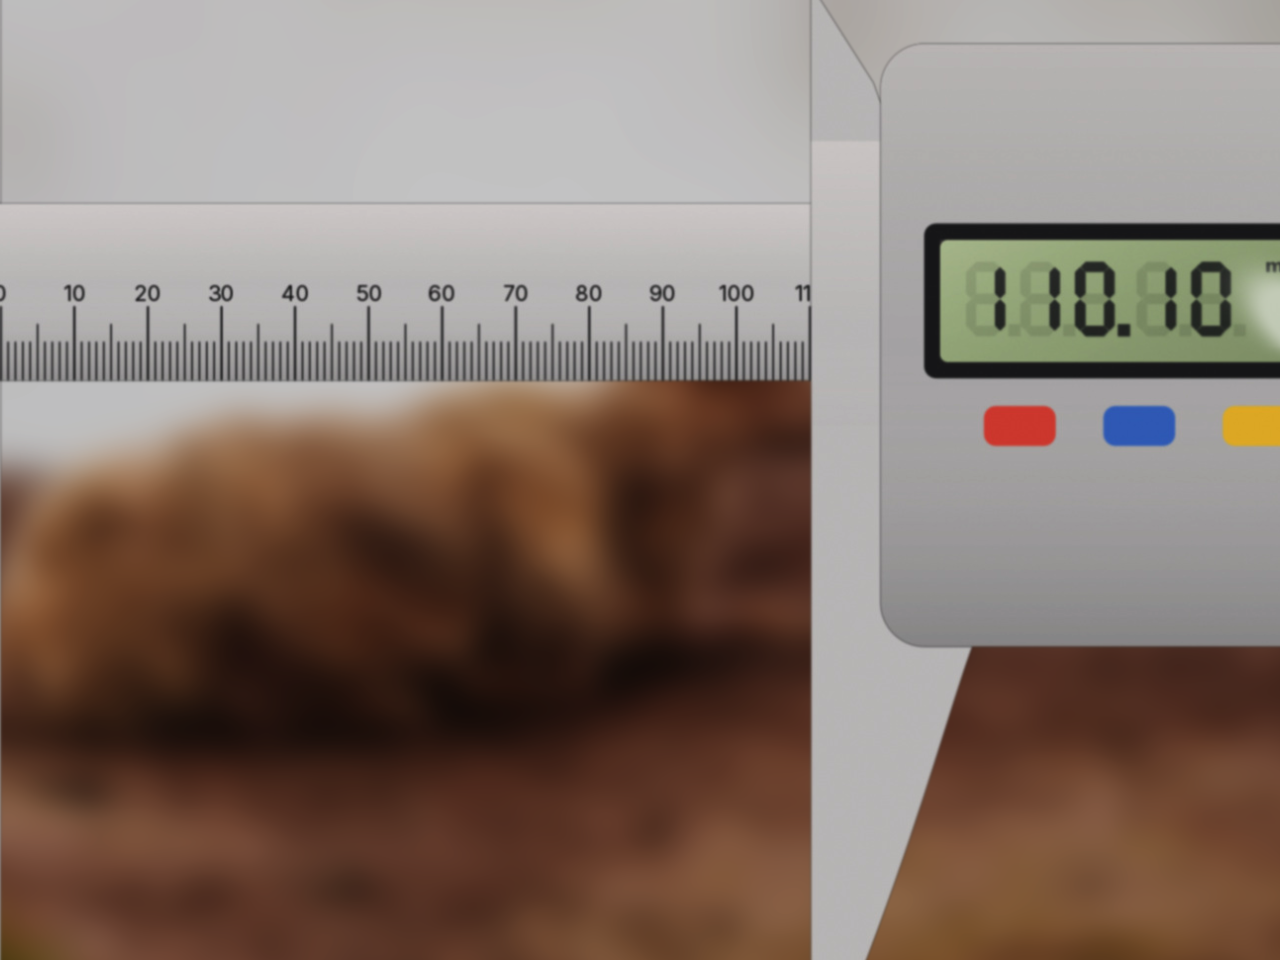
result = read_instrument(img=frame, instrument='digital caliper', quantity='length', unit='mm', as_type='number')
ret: 110.10 mm
